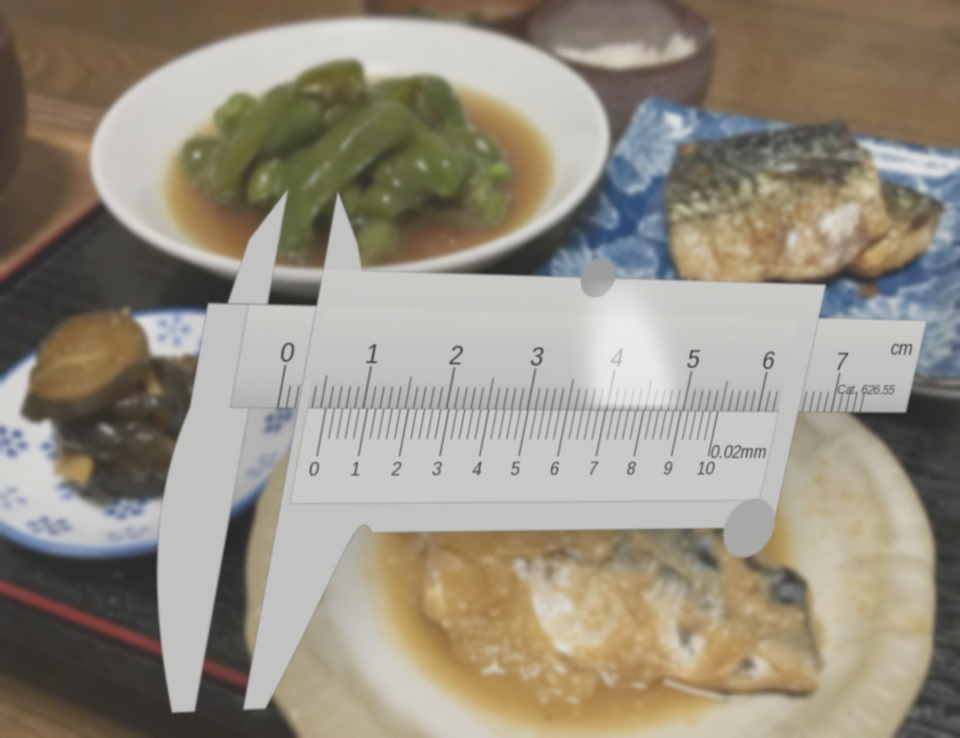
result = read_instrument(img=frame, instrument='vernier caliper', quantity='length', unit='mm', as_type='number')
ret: 5.6 mm
